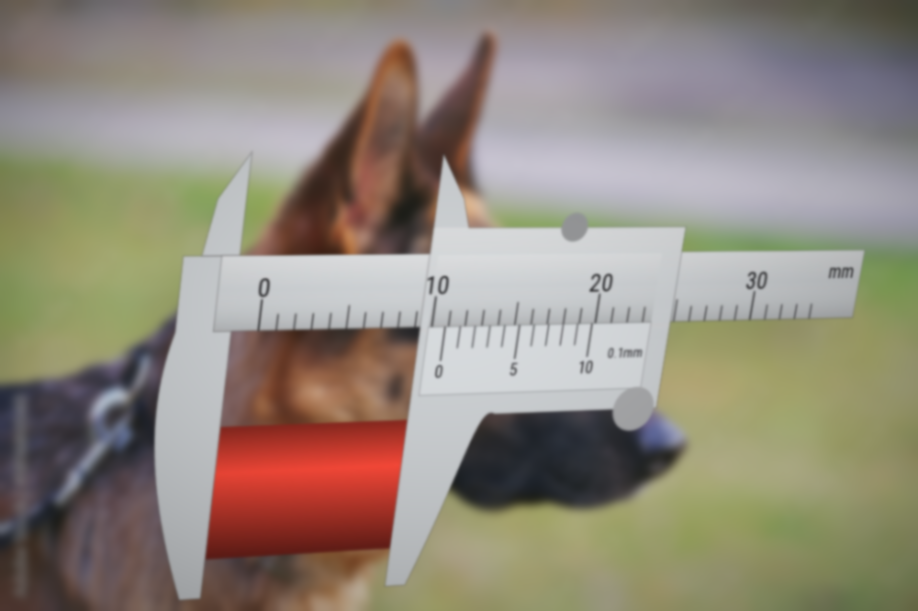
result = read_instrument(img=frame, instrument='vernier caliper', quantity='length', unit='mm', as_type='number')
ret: 10.8 mm
